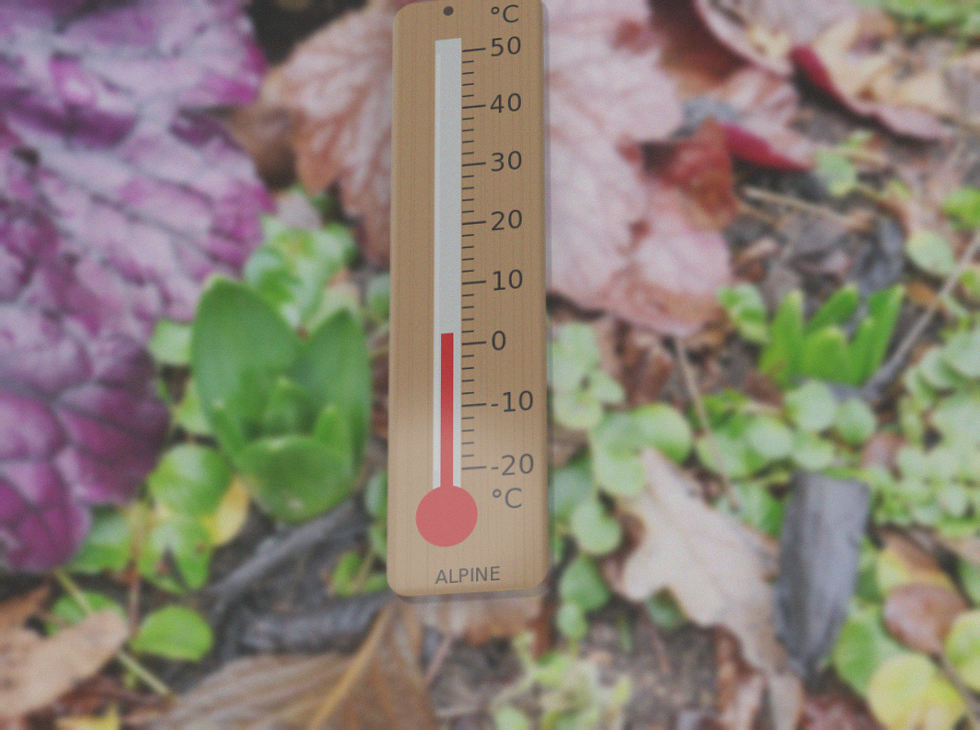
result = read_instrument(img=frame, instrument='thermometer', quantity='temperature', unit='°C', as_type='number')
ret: 2 °C
